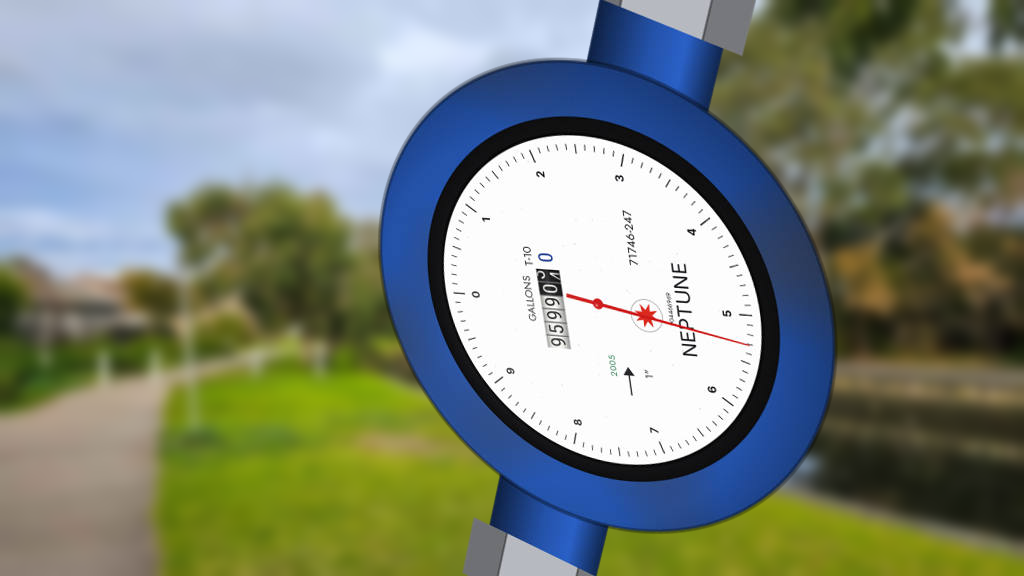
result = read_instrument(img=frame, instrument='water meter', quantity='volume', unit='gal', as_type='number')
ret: 9599035.3 gal
